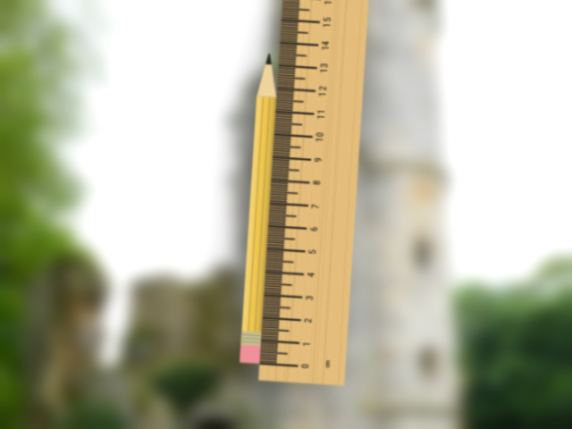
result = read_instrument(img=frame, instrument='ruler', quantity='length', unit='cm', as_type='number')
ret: 13.5 cm
